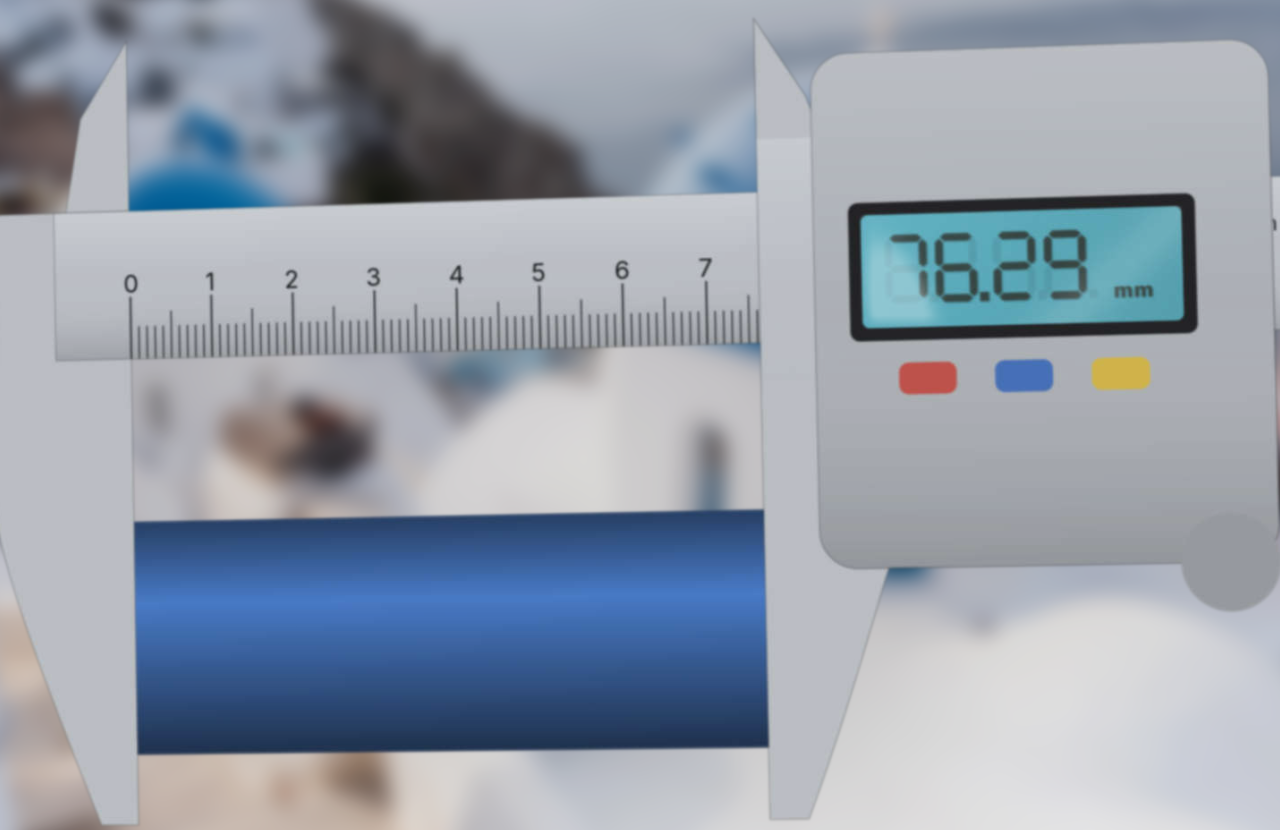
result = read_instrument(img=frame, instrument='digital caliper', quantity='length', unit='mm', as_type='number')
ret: 76.29 mm
